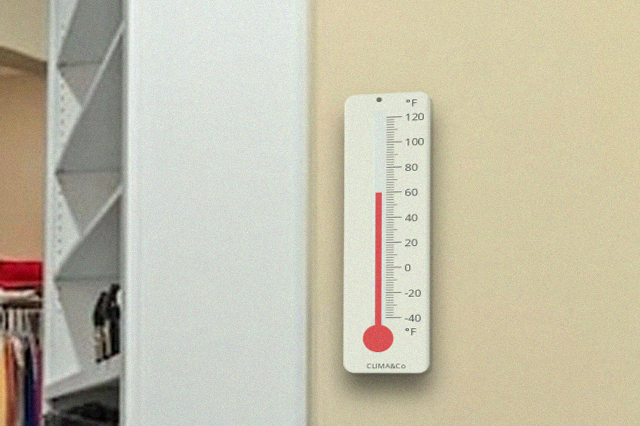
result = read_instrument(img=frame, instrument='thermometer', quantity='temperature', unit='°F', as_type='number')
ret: 60 °F
